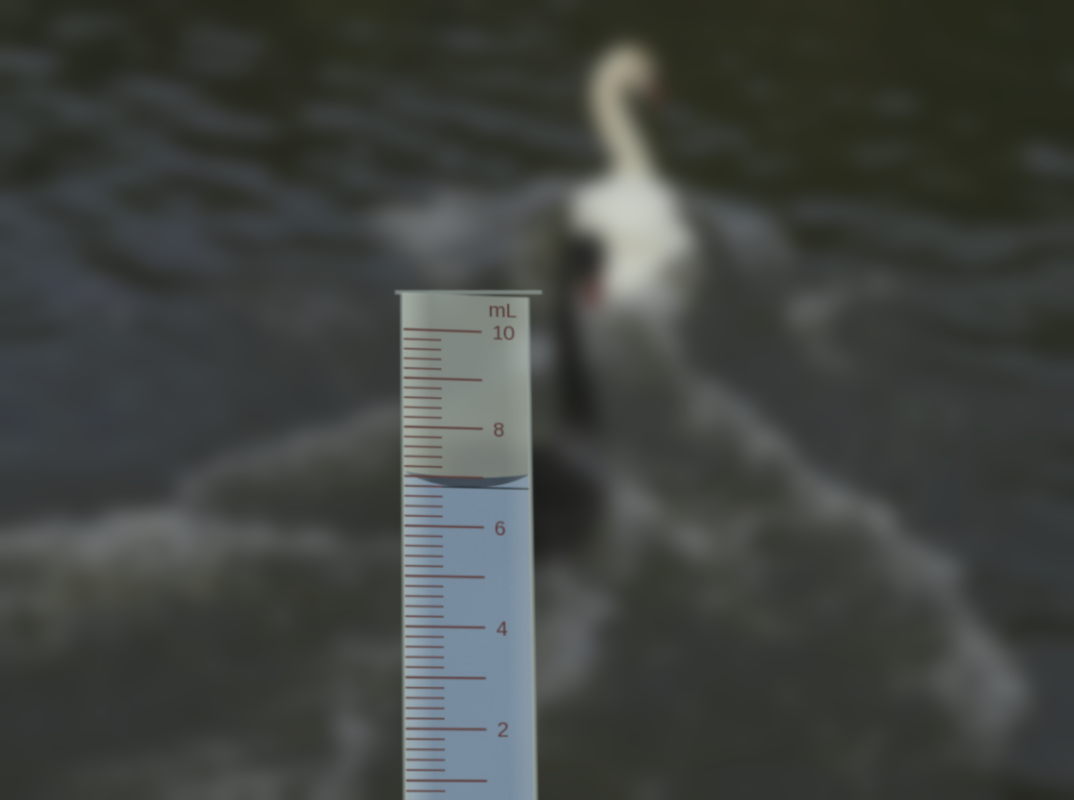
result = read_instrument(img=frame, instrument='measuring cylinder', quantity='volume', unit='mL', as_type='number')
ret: 6.8 mL
